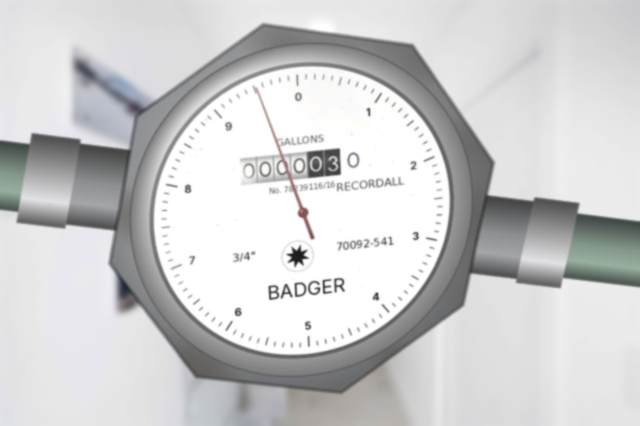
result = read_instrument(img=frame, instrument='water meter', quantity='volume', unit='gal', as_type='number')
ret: 29.5 gal
